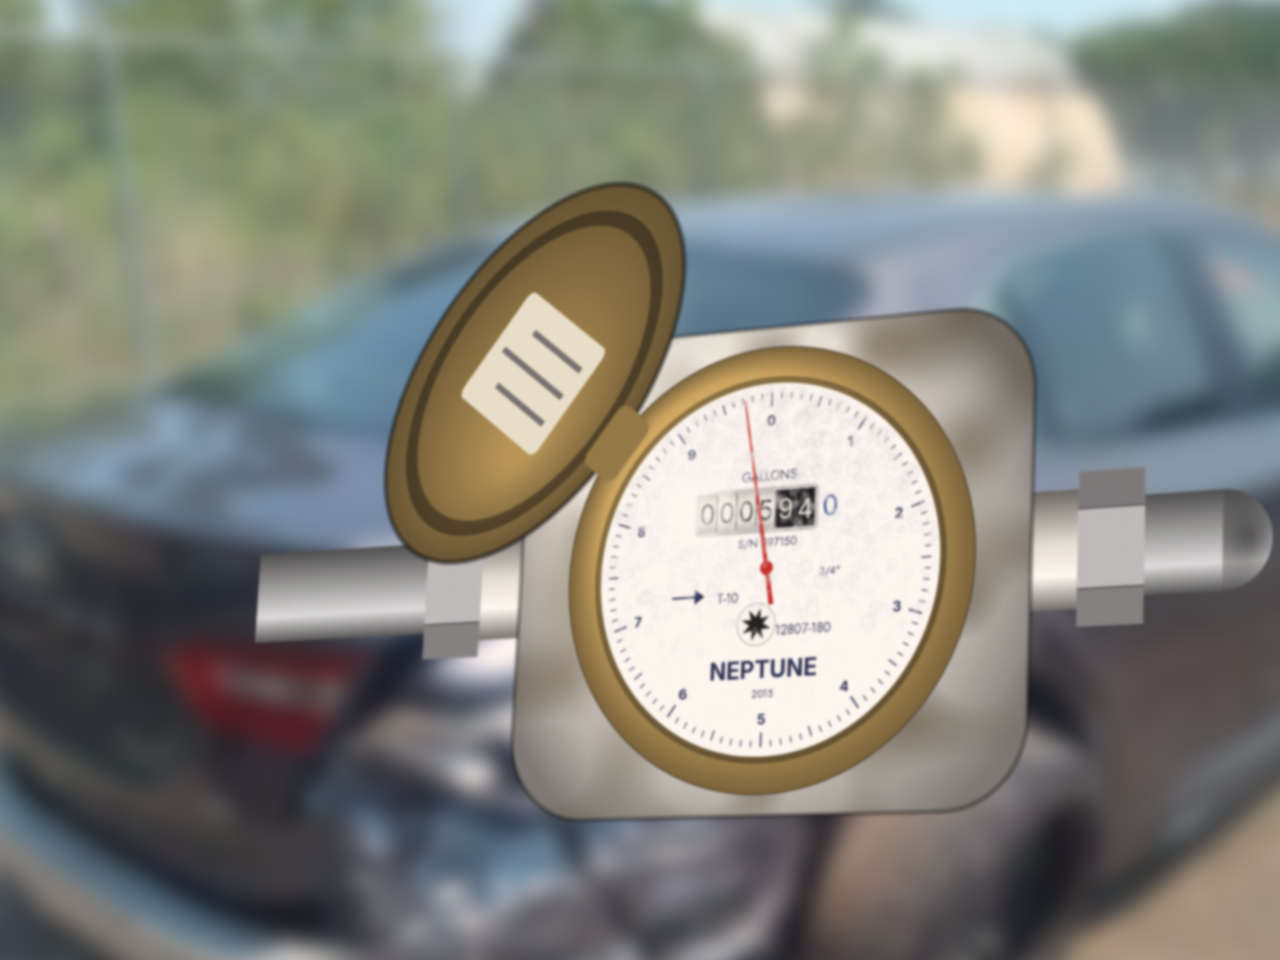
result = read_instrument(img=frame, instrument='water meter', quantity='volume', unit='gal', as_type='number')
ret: 5939.7 gal
